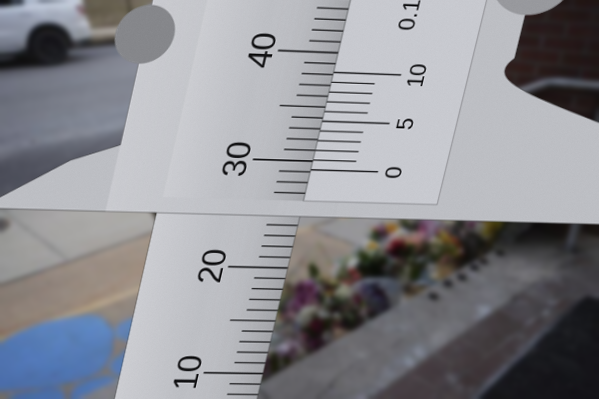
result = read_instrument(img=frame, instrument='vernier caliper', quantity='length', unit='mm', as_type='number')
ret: 29.2 mm
